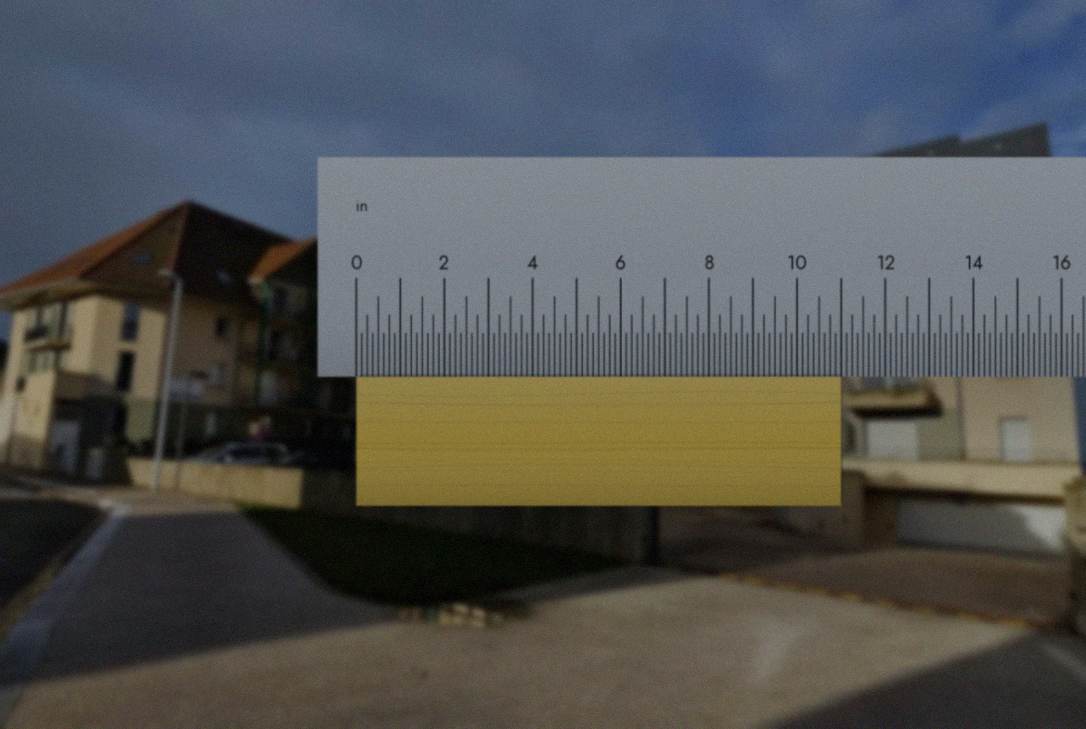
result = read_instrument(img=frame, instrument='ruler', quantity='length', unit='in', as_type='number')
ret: 11 in
